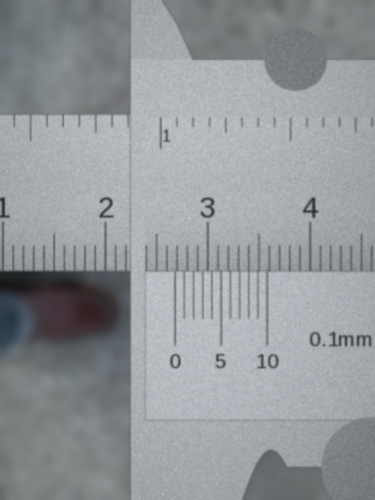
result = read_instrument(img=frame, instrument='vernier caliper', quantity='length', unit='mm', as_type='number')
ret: 26.8 mm
